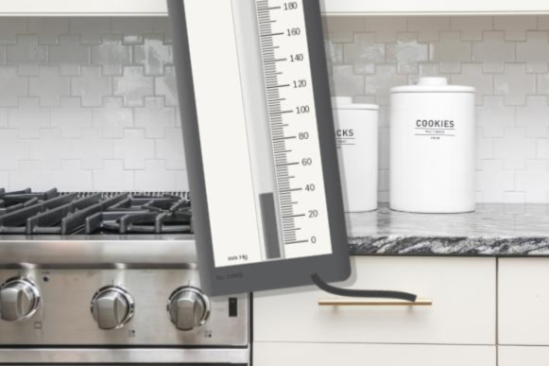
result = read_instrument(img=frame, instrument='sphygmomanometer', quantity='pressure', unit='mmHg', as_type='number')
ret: 40 mmHg
